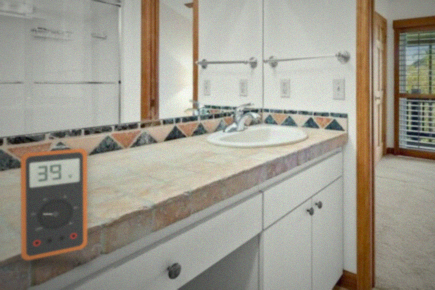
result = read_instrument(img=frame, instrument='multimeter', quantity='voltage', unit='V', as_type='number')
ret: 39 V
